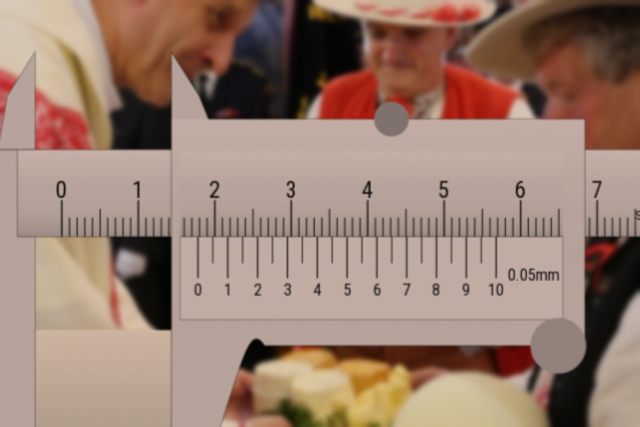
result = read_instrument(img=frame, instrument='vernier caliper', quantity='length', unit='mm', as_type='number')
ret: 17.8 mm
